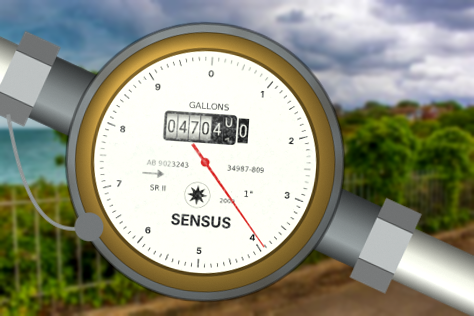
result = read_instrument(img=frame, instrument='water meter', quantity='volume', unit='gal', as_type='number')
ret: 470403.9 gal
